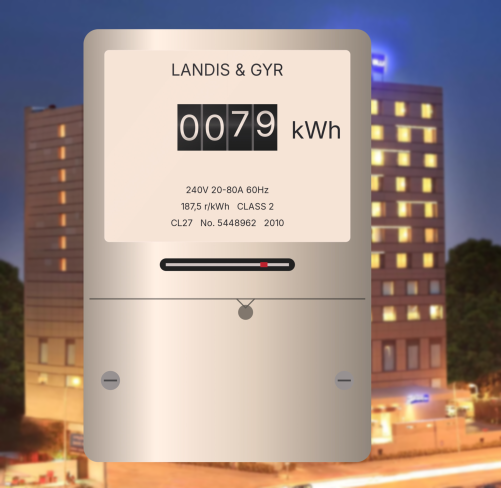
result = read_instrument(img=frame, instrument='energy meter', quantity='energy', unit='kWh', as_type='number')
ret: 79 kWh
